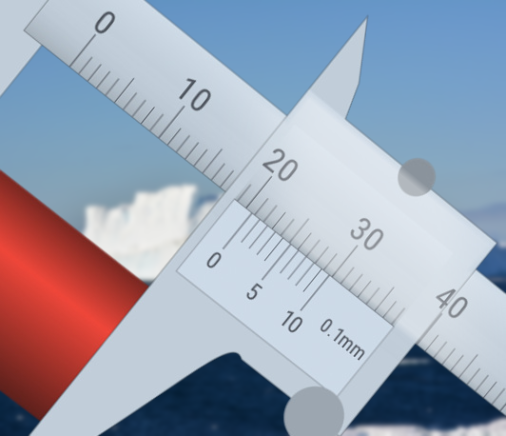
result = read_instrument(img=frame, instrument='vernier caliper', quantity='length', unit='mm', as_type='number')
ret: 20.7 mm
